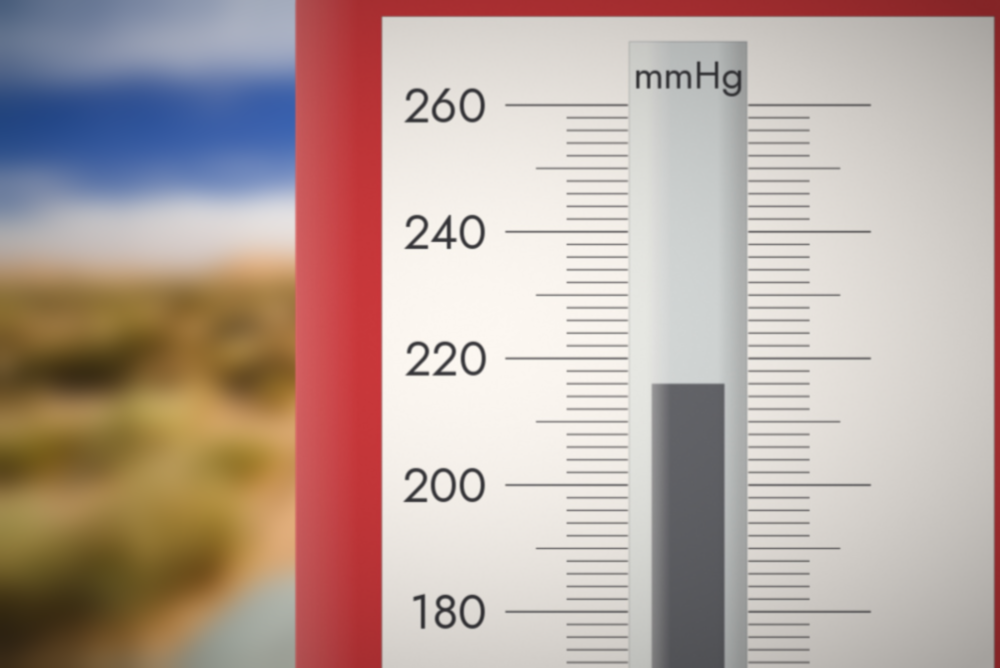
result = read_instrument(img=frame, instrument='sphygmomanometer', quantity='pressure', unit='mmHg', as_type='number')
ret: 216 mmHg
